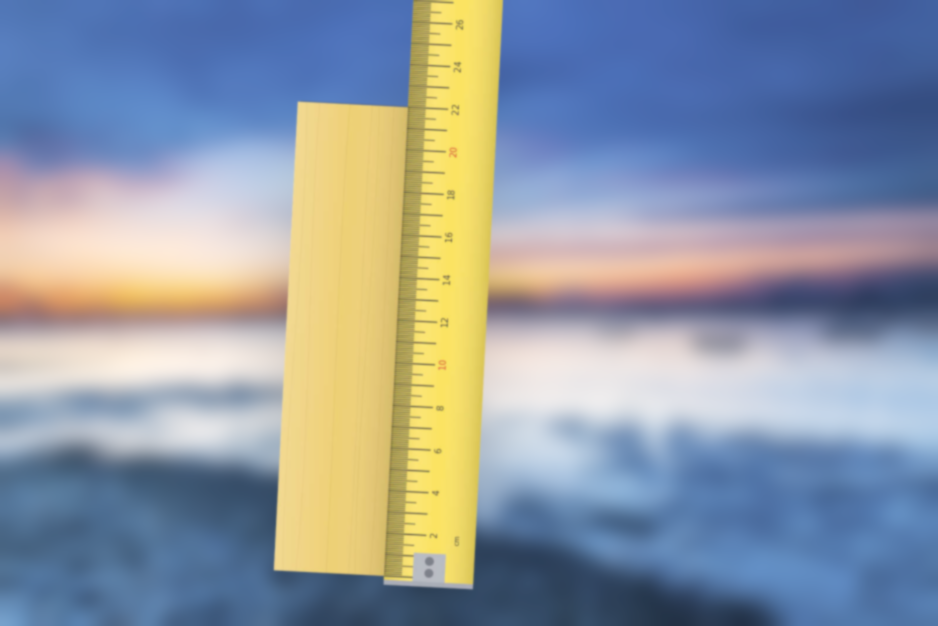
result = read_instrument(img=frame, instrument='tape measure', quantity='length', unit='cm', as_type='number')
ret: 22 cm
